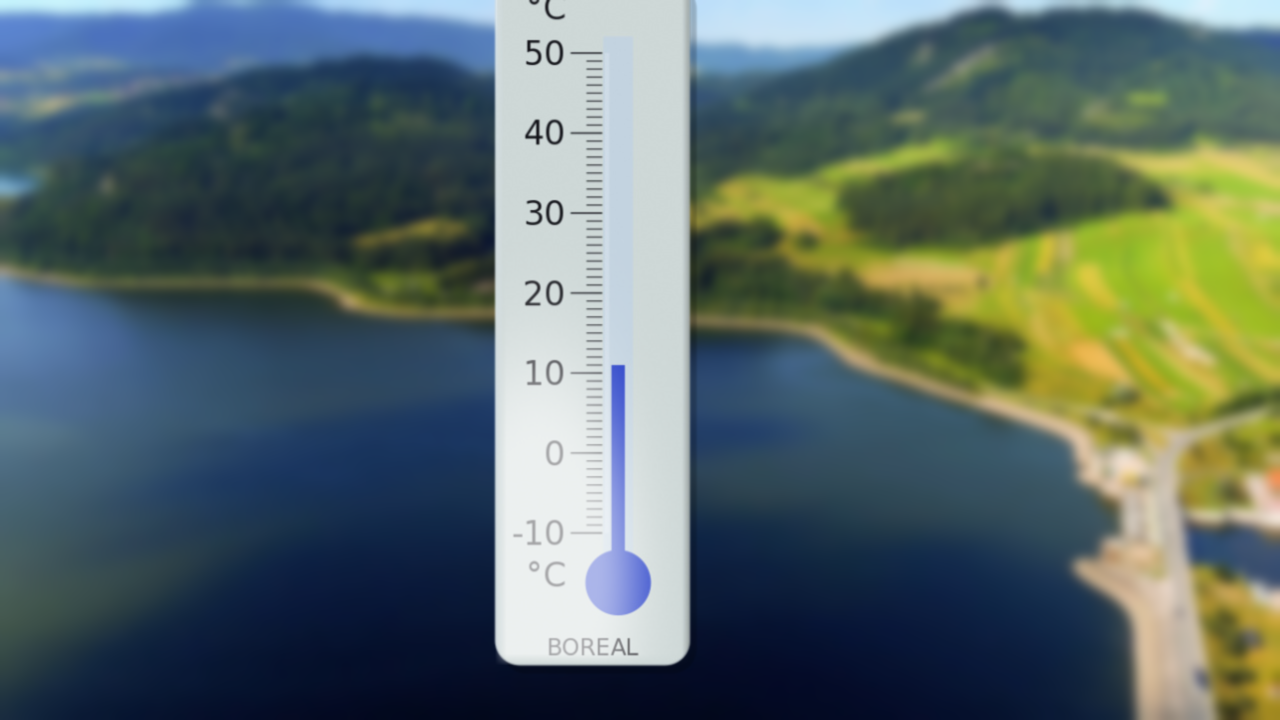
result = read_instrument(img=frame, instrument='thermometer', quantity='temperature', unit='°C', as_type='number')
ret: 11 °C
